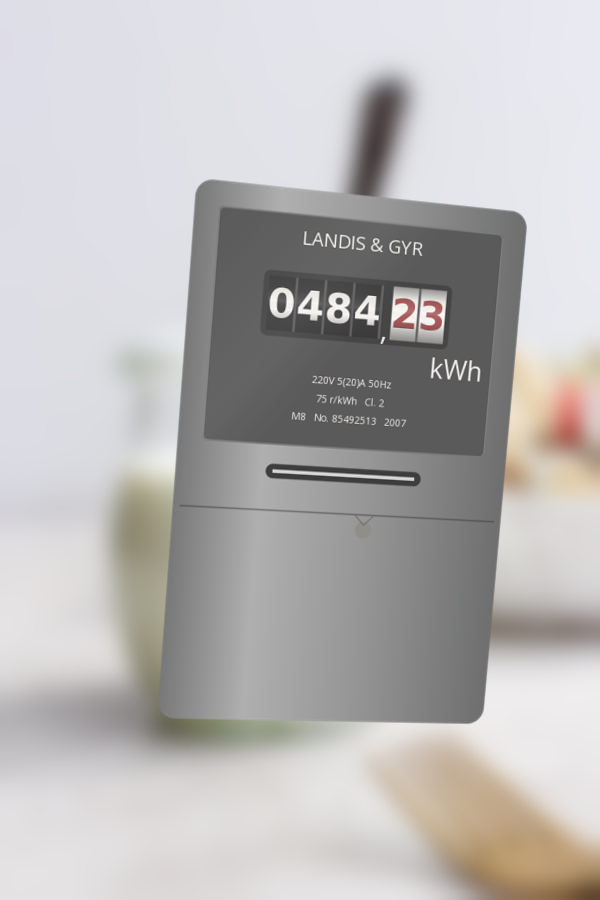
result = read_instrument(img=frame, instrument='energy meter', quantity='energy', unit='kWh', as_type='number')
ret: 484.23 kWh
